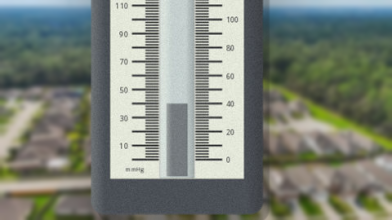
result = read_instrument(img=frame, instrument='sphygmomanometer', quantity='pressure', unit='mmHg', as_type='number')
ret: 40 mmHg
